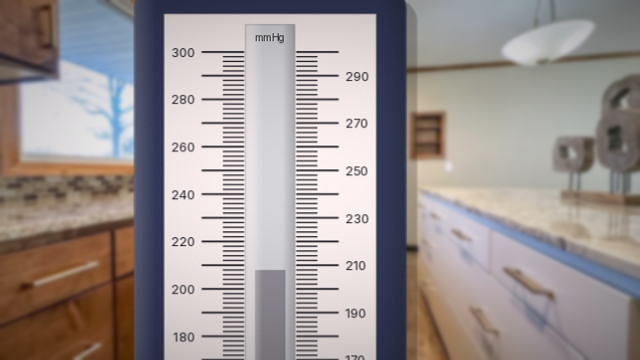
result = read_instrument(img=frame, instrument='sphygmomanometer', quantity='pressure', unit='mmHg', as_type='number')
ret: 208 mmHg
